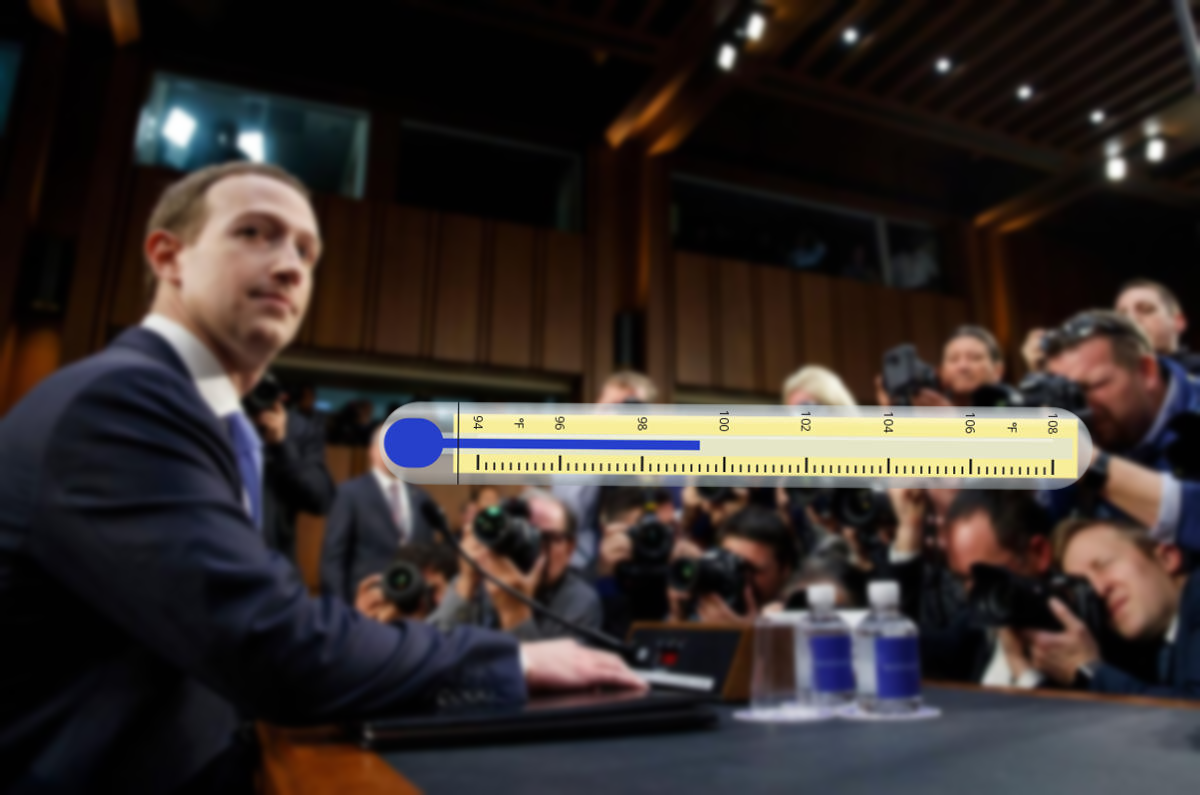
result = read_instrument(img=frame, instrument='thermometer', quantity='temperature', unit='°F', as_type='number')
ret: 99.4 °F
